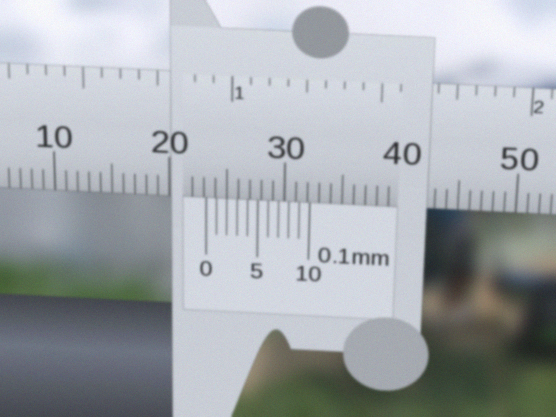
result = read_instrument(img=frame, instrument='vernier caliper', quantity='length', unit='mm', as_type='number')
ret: 23.2 mm
